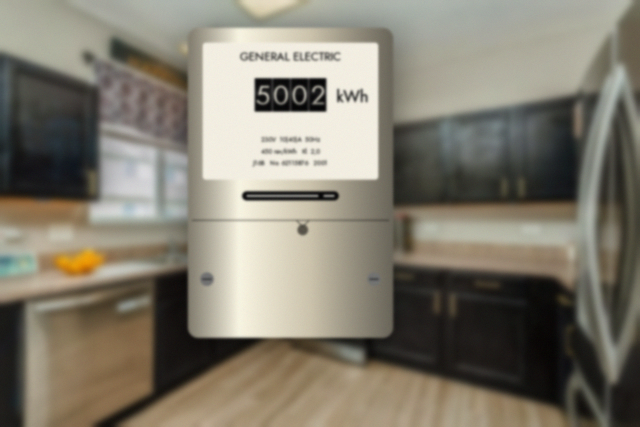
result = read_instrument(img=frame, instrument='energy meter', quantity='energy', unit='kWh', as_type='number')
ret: 5002 kWh
